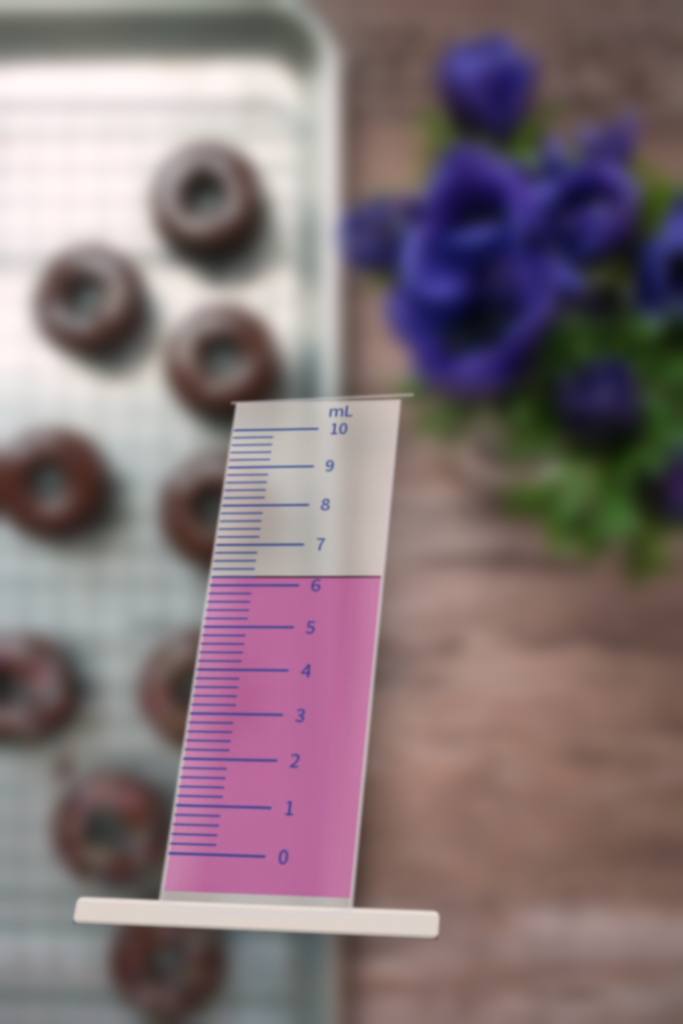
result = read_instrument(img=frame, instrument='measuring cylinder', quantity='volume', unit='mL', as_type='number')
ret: 6.2 mL
